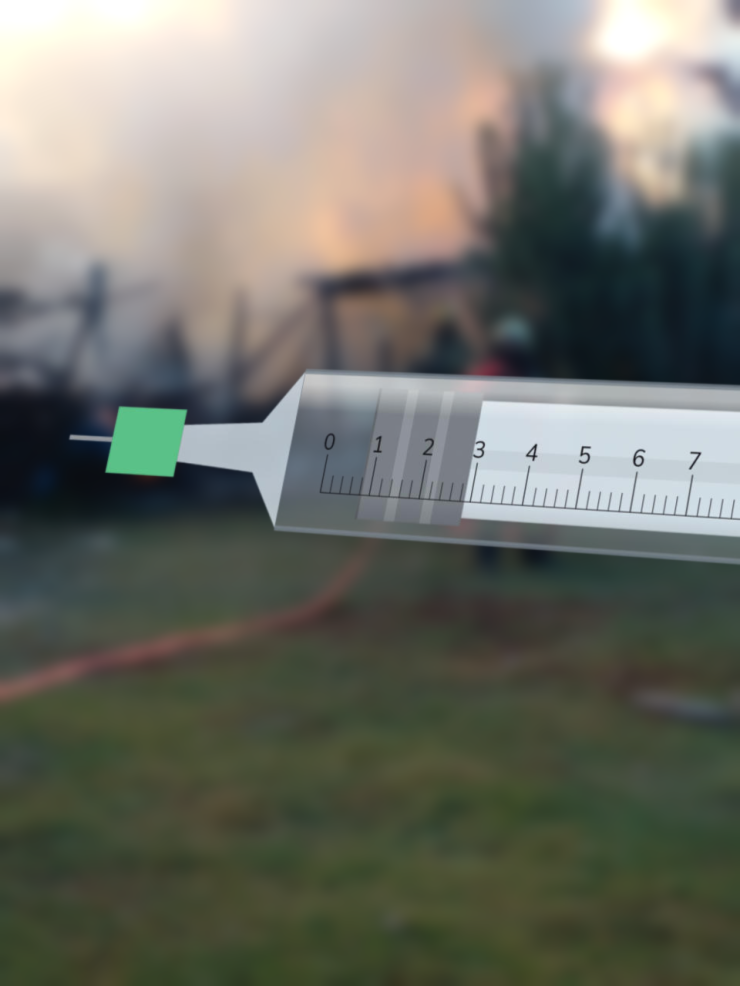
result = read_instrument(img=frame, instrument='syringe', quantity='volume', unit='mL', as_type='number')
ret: 0.8 mL
